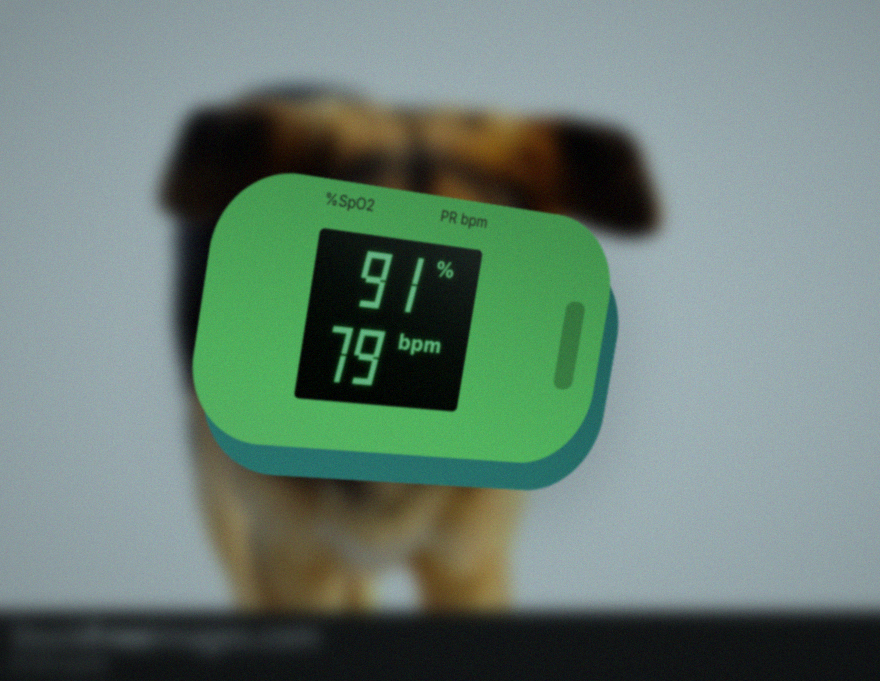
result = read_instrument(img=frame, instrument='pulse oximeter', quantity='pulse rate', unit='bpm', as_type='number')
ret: 79 bpm
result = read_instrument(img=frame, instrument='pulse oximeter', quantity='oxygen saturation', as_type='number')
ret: 91 %
